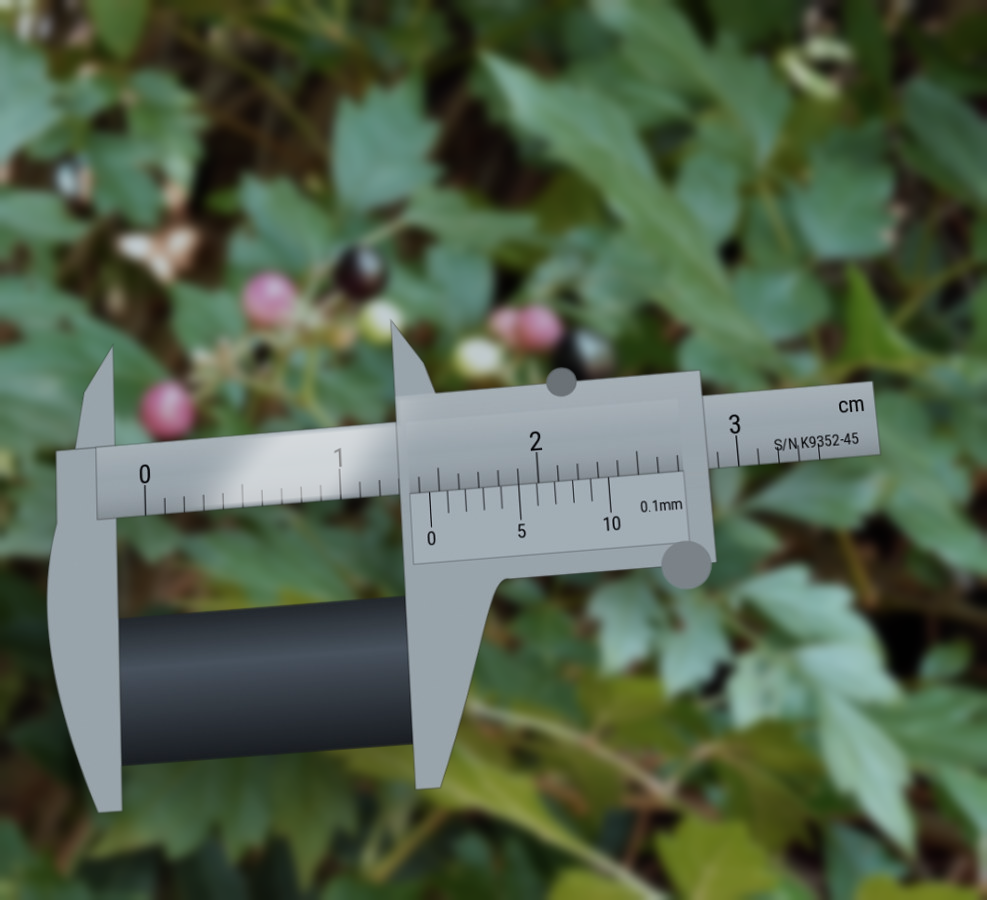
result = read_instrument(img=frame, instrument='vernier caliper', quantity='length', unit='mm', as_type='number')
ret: 14.5 mm
